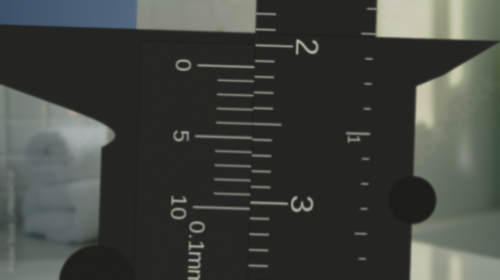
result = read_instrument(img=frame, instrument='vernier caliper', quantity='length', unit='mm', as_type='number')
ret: 21.4 mm
